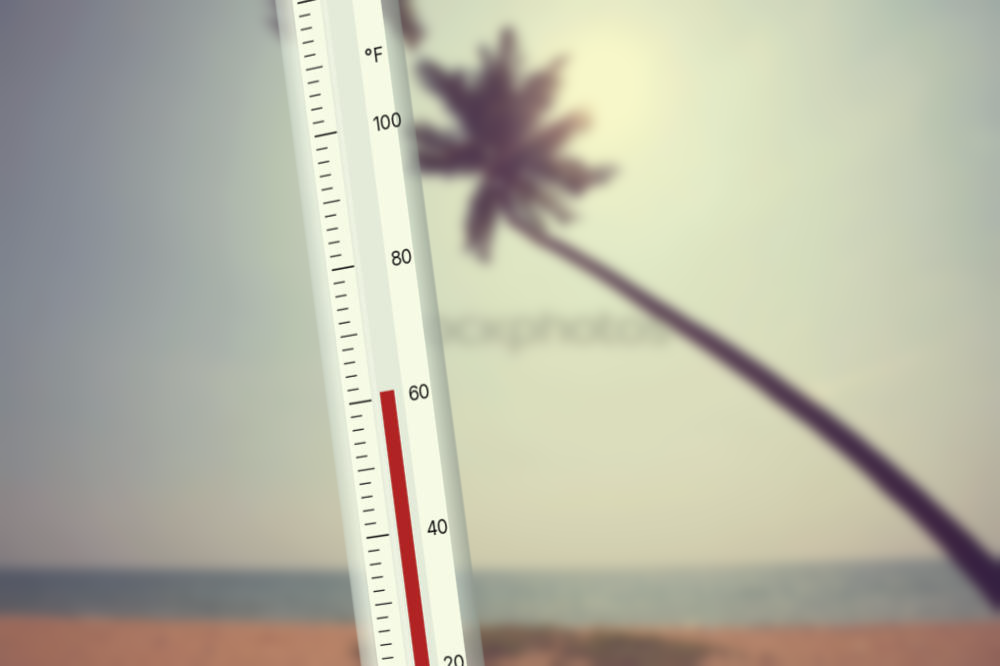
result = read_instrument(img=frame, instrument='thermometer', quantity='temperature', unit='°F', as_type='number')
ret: 61 °F
